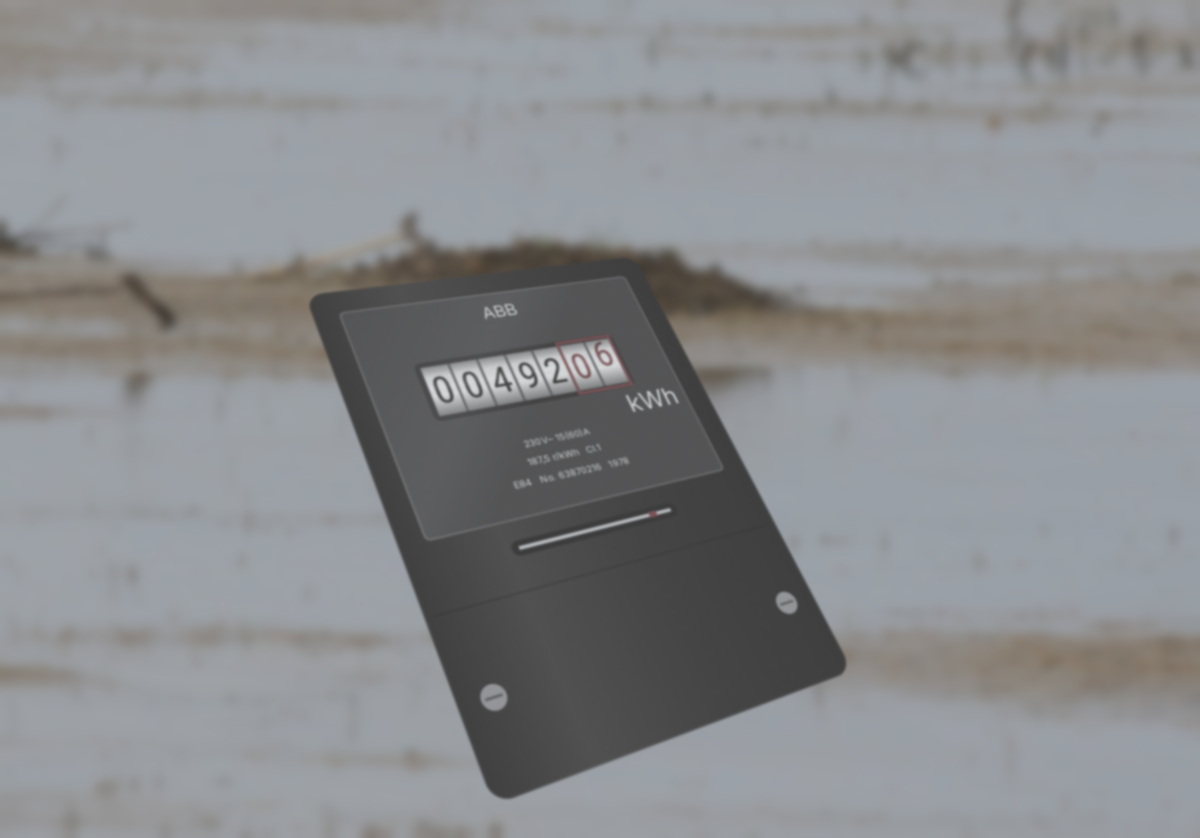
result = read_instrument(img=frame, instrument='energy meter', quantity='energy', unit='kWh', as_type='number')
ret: 492.06 kWh
